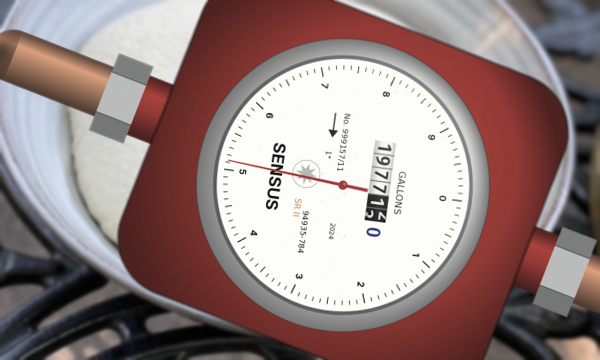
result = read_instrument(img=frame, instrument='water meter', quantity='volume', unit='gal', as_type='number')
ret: 1977125.1 gal
